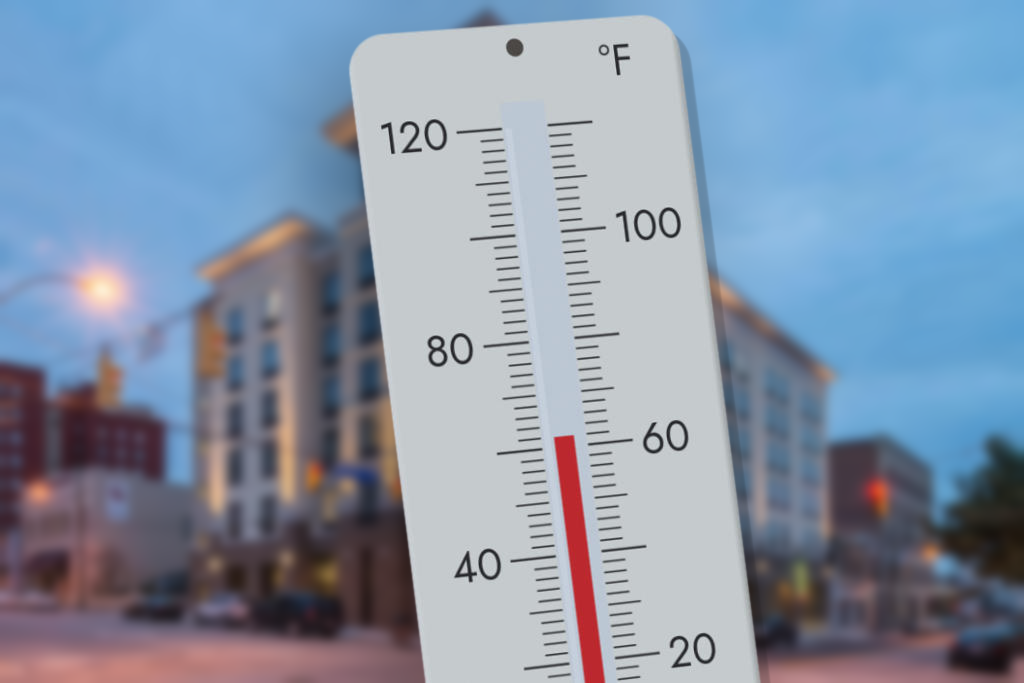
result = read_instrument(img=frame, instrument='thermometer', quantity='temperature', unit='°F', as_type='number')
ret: 62 °F
